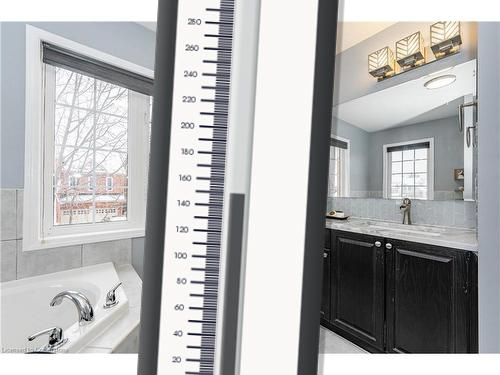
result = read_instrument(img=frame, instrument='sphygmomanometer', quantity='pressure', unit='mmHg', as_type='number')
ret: 150 mmHg
